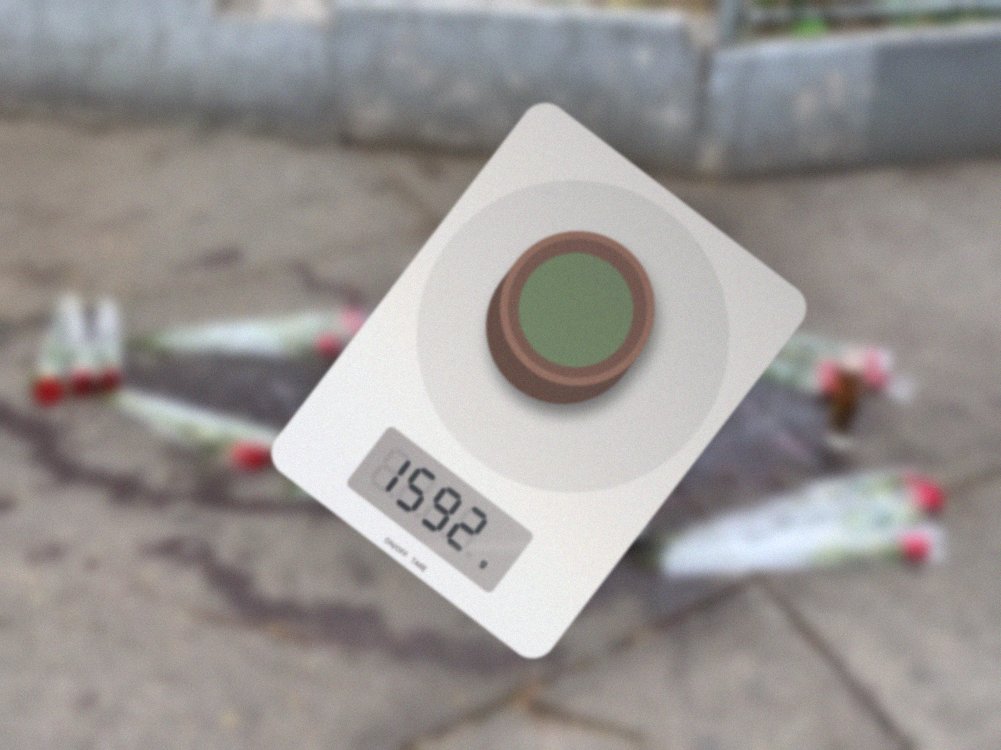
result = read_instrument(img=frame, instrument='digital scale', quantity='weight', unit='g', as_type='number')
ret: 1592 g
